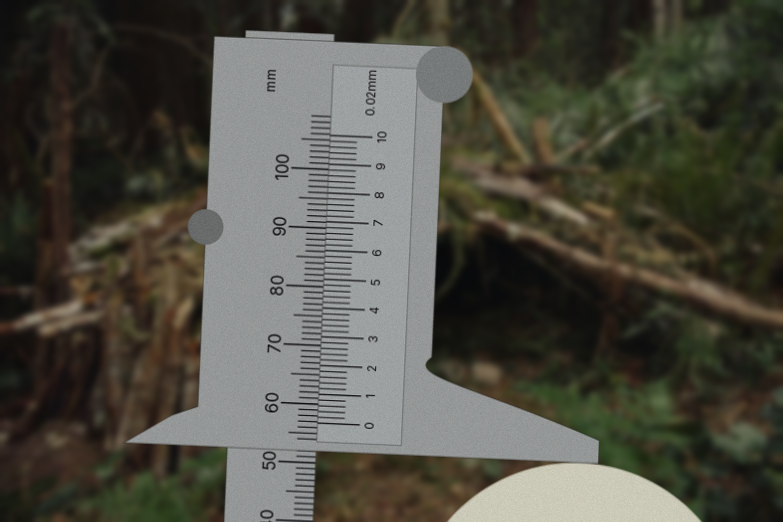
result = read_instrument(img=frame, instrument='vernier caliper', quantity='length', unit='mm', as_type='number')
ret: 56.8 mm
